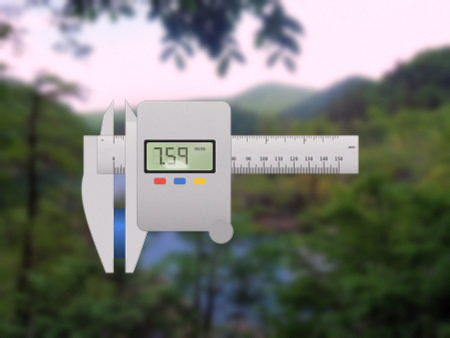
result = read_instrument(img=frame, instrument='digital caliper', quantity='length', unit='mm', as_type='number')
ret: 7.59 mm
